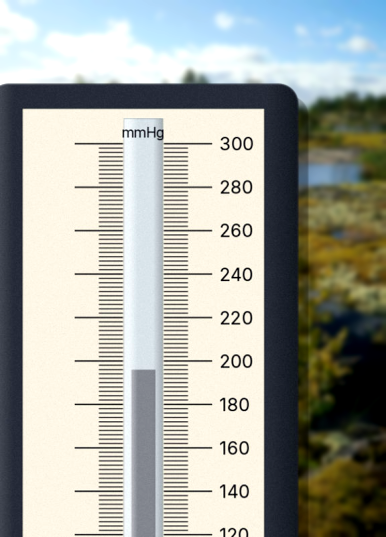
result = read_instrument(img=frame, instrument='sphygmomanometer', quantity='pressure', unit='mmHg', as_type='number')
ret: 196 mmHg
